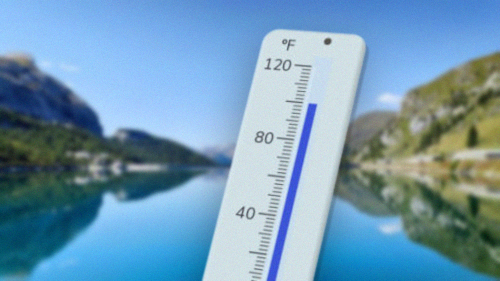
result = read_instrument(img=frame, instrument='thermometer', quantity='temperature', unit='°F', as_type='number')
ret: 100 °F
